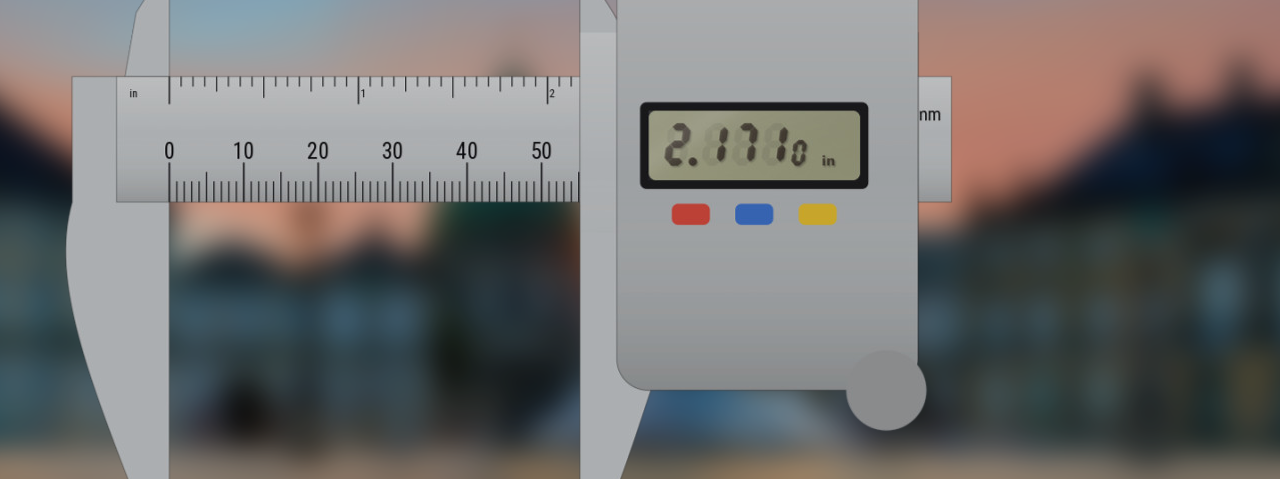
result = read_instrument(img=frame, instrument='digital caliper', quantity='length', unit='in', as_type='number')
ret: 2.1710 in
